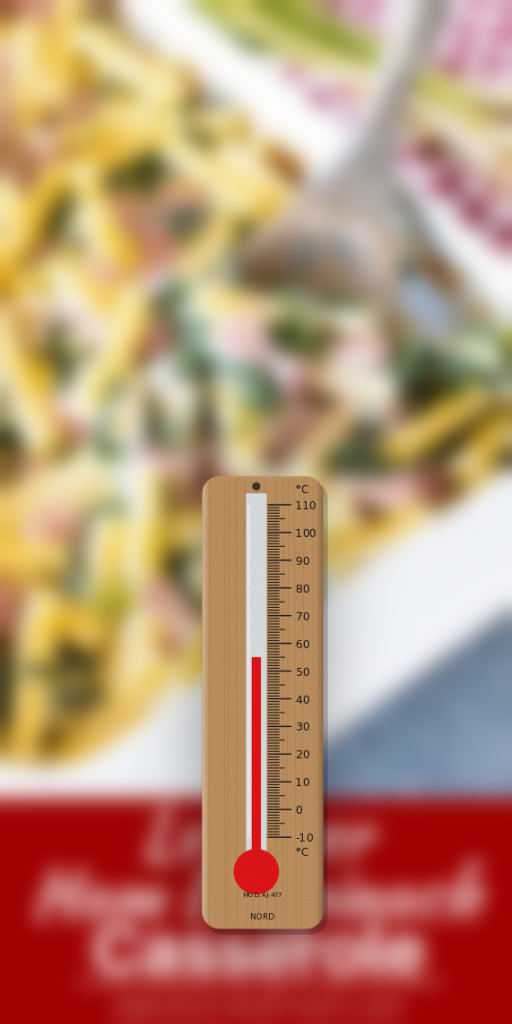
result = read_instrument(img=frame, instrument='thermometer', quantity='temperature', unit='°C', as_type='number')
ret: 55 °C
